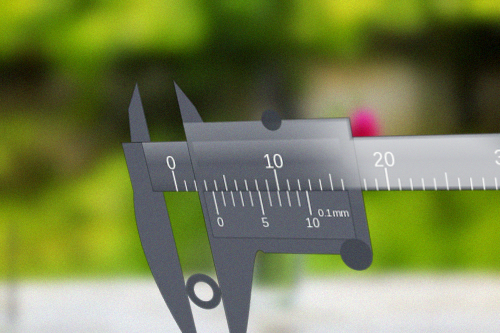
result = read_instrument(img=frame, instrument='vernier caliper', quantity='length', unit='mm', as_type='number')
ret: 3.6 mm
